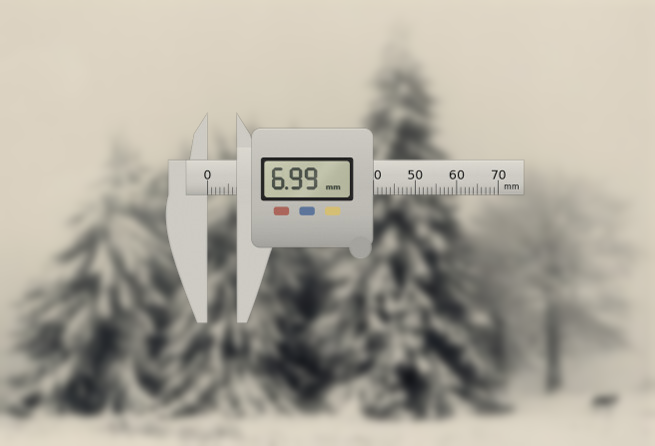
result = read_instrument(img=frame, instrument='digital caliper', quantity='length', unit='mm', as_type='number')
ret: 6.99 mm
